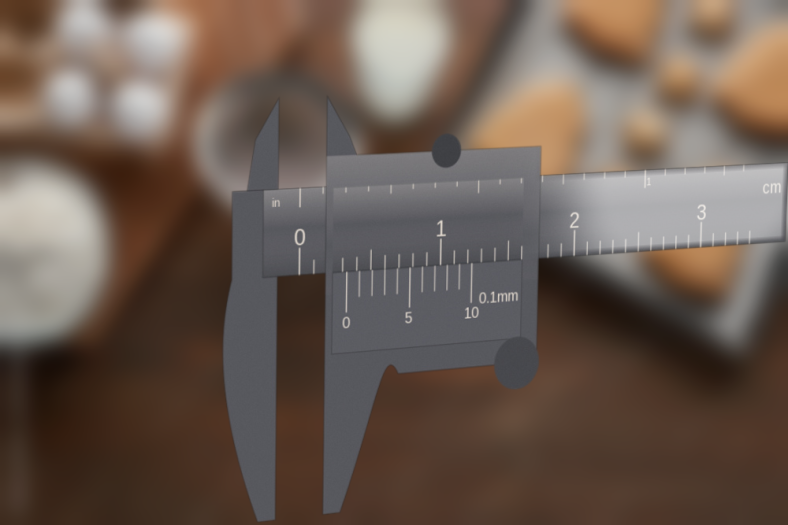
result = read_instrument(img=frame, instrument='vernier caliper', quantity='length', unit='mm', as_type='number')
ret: 3.3 mm
